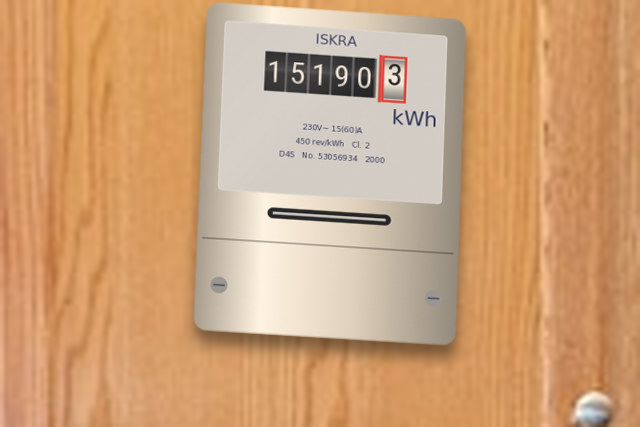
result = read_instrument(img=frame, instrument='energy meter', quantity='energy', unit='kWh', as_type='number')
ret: 15190.3 kWh
